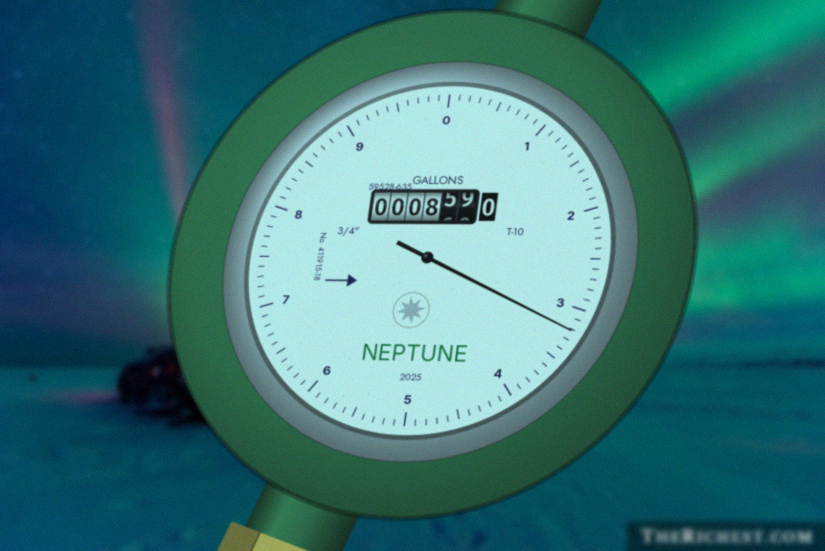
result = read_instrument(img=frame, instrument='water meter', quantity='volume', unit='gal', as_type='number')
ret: 8593.2 gal
